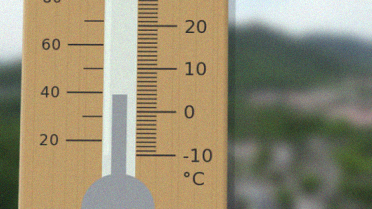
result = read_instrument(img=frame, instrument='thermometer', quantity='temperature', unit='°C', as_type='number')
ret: 4 °C
